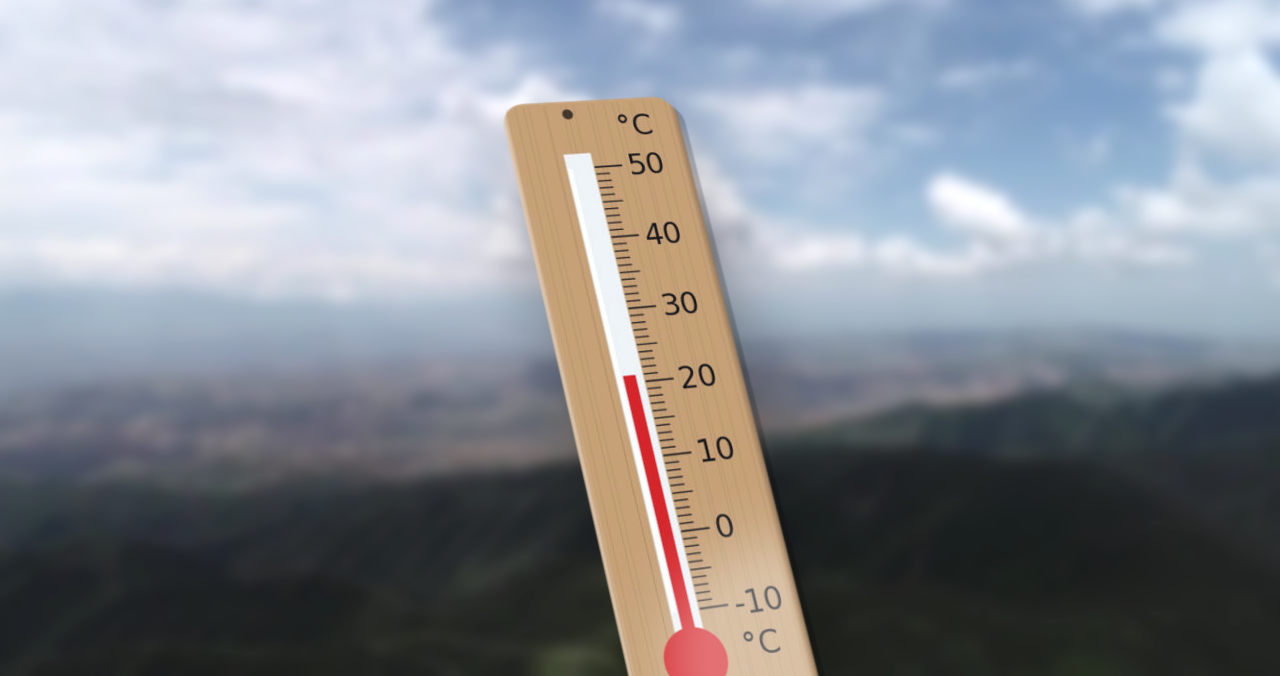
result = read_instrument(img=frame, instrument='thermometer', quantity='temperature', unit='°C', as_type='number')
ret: 21 °C
